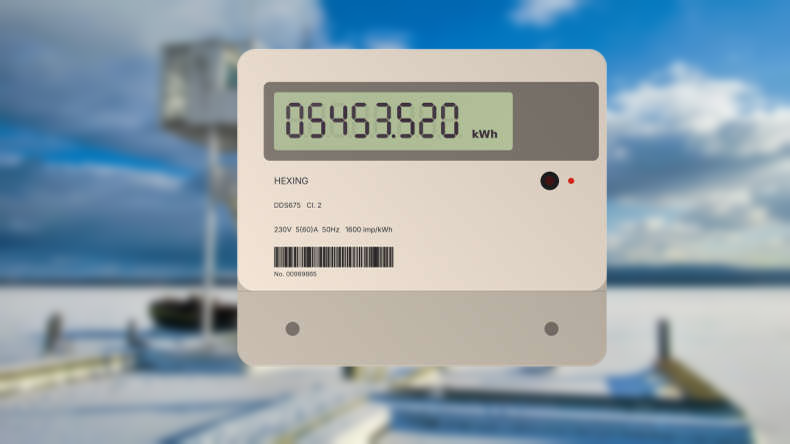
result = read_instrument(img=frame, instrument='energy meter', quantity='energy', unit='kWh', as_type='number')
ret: 5453.520 kWh
